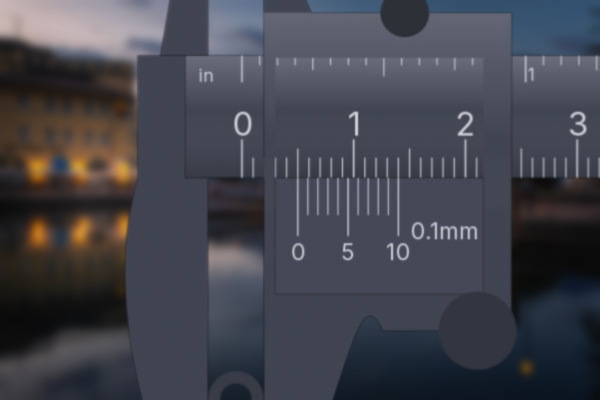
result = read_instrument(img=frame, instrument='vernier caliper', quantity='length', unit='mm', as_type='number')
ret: 5.0 mm
